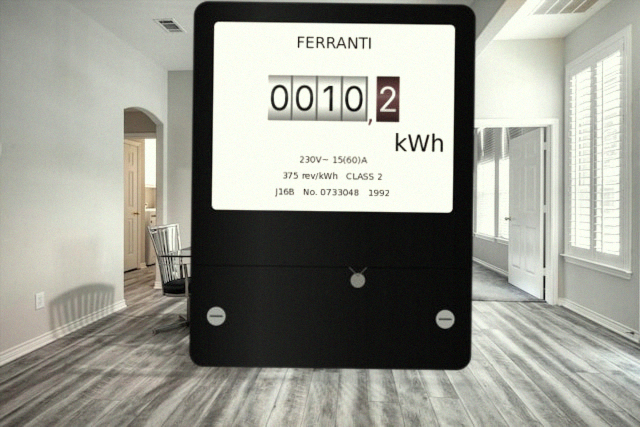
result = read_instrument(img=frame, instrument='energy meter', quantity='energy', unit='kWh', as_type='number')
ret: 10.2 kWh
